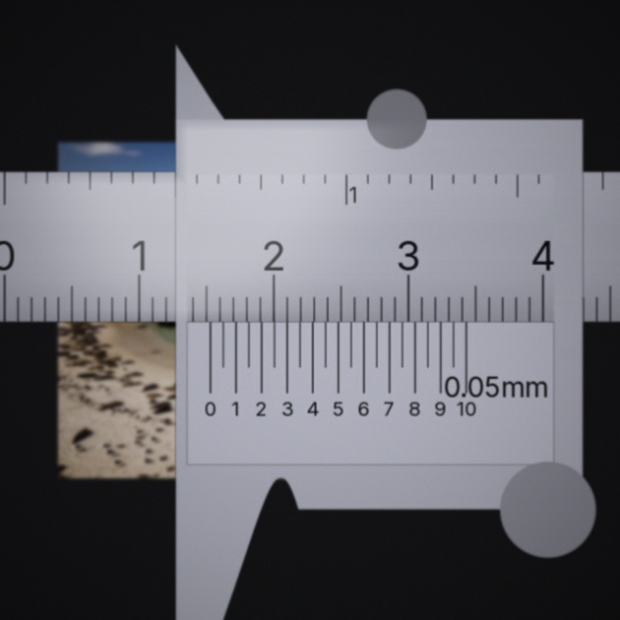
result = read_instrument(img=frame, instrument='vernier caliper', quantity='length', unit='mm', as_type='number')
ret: 15.3 mm
